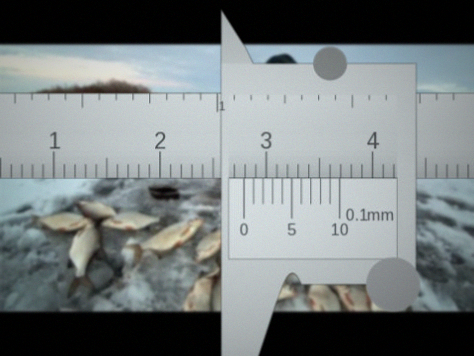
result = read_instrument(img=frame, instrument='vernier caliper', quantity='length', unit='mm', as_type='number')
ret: 27.9 mm
